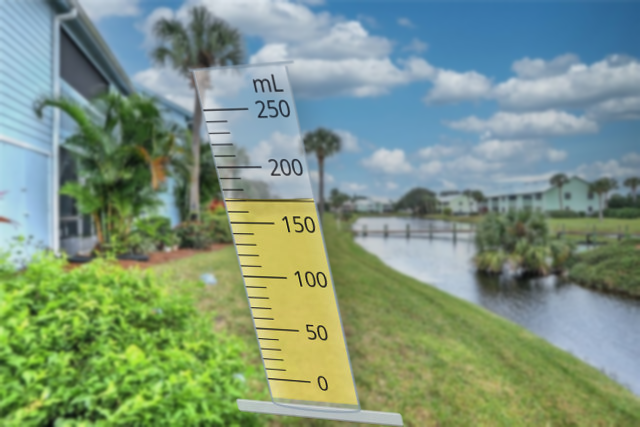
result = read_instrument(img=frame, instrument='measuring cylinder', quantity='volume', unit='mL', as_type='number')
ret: 170 mL
